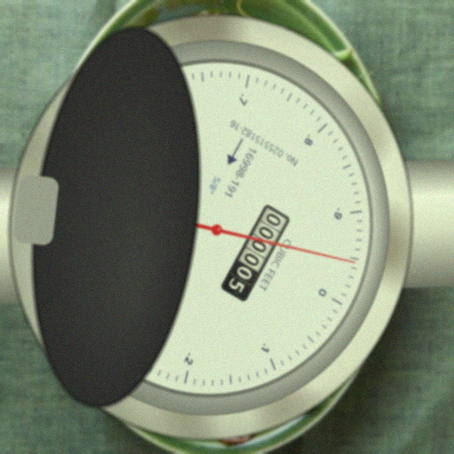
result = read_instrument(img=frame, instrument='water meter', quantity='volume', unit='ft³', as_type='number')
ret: 4.95 ft³
